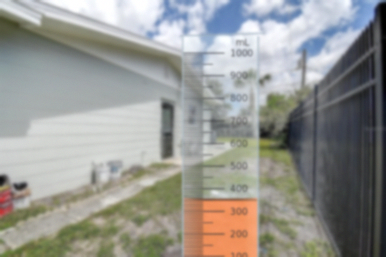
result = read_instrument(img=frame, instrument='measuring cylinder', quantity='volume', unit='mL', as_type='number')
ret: 350 mL
